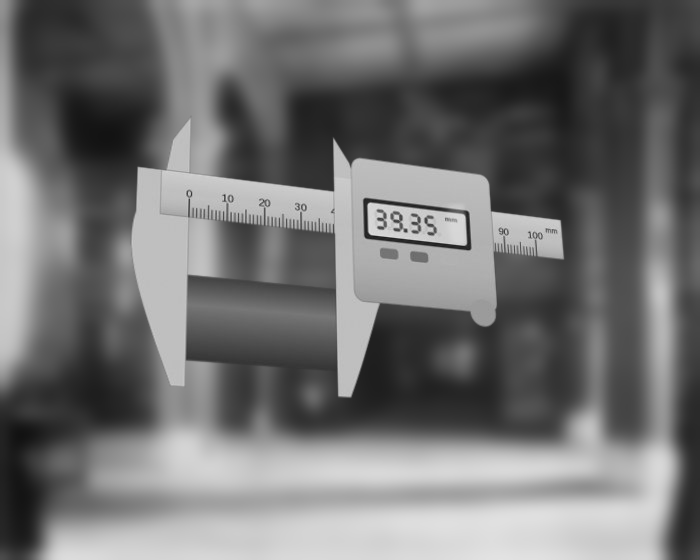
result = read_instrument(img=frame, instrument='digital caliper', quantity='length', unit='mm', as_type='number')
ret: 39.35 mm
